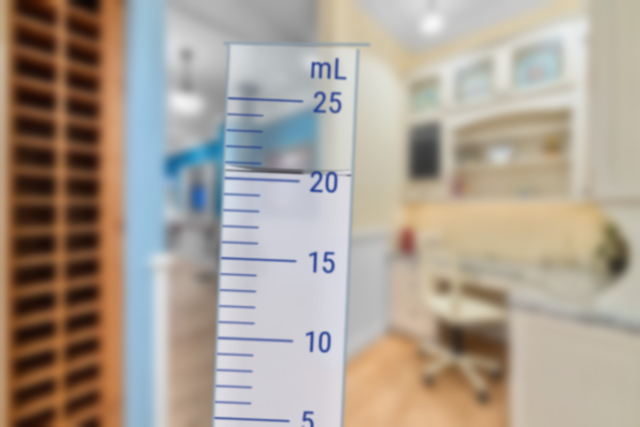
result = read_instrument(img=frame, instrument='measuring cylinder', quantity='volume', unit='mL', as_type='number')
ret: 20.5 mL
